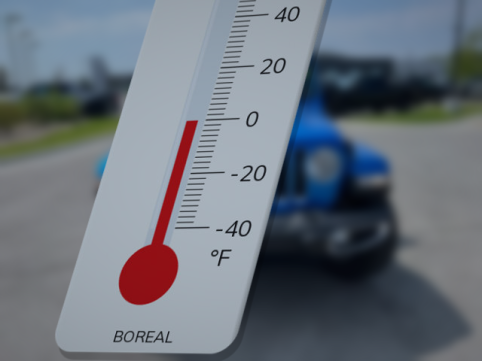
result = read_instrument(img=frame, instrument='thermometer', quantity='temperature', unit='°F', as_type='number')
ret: 0 °F
